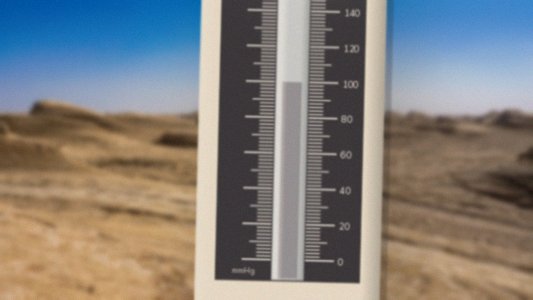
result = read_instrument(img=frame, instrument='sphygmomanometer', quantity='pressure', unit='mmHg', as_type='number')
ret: 100 mmHg
